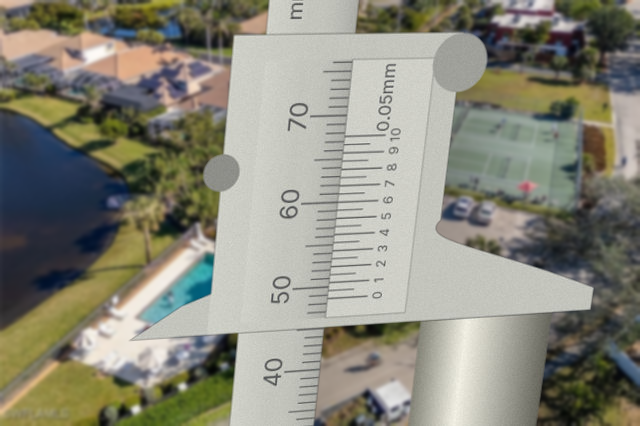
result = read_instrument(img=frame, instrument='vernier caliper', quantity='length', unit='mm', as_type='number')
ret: 48.6 mm
